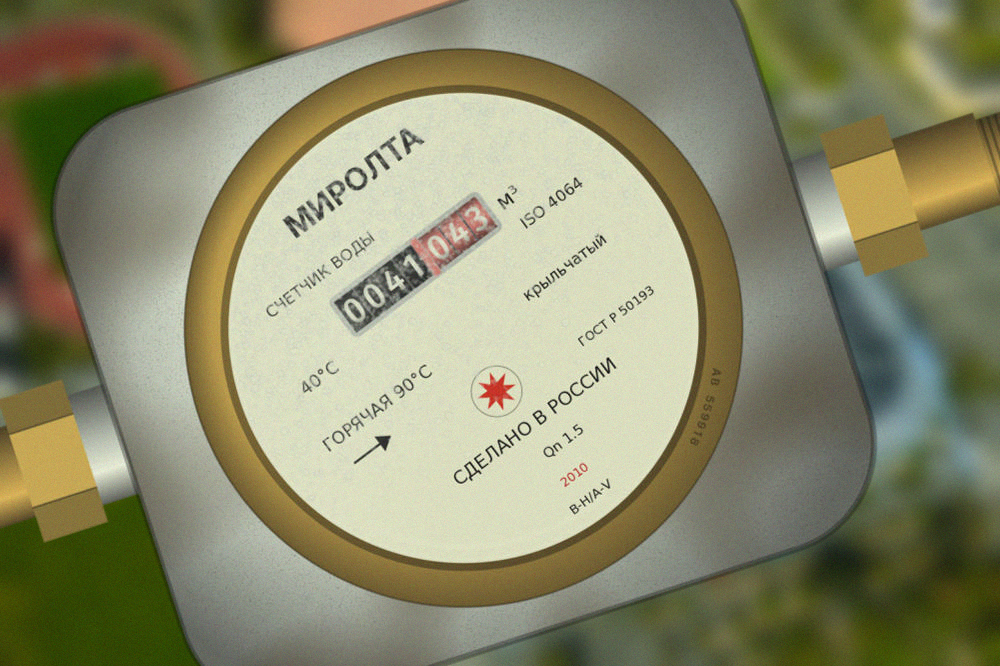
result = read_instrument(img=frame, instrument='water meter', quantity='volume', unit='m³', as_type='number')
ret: 41.043 m³
